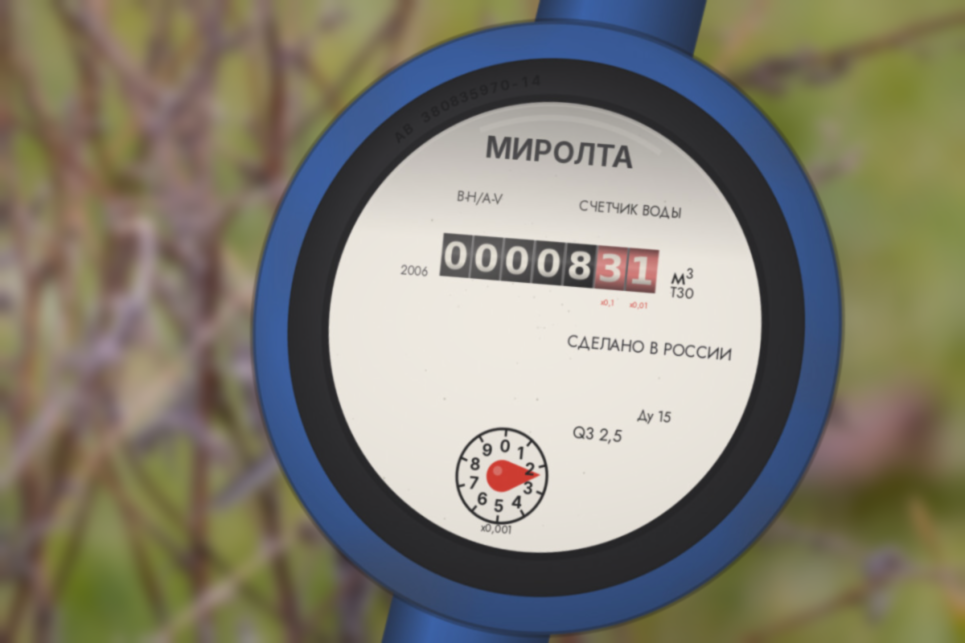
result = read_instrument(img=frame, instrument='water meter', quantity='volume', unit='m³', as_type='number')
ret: 8.312 m³
